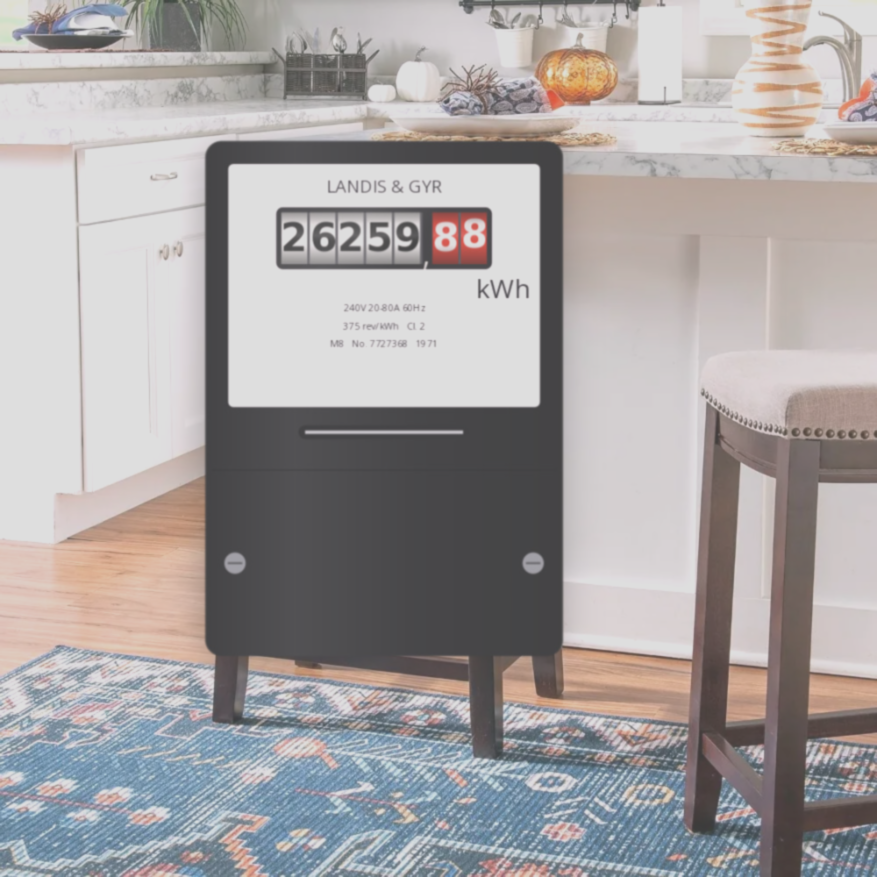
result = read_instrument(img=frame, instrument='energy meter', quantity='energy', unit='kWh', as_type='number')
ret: 26259.88 kWh
